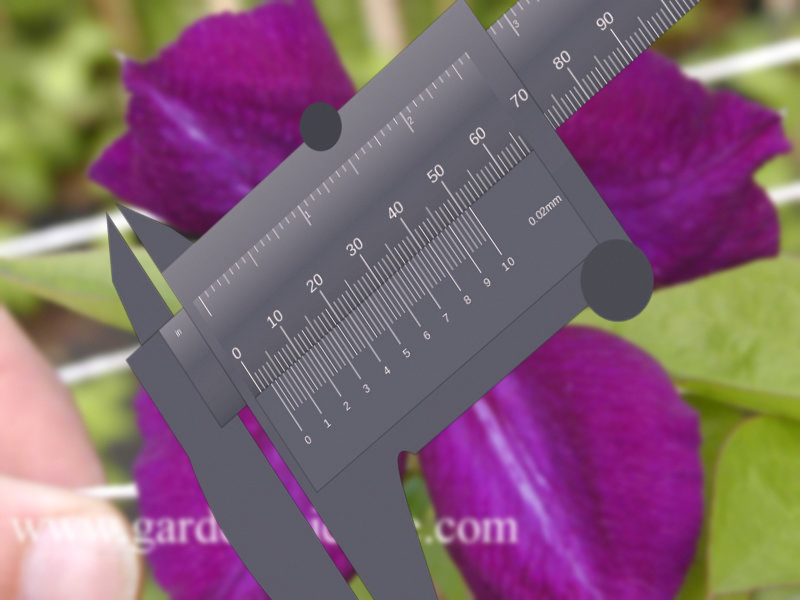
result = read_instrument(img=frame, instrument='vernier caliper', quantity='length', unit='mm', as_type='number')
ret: 2.5 mm
